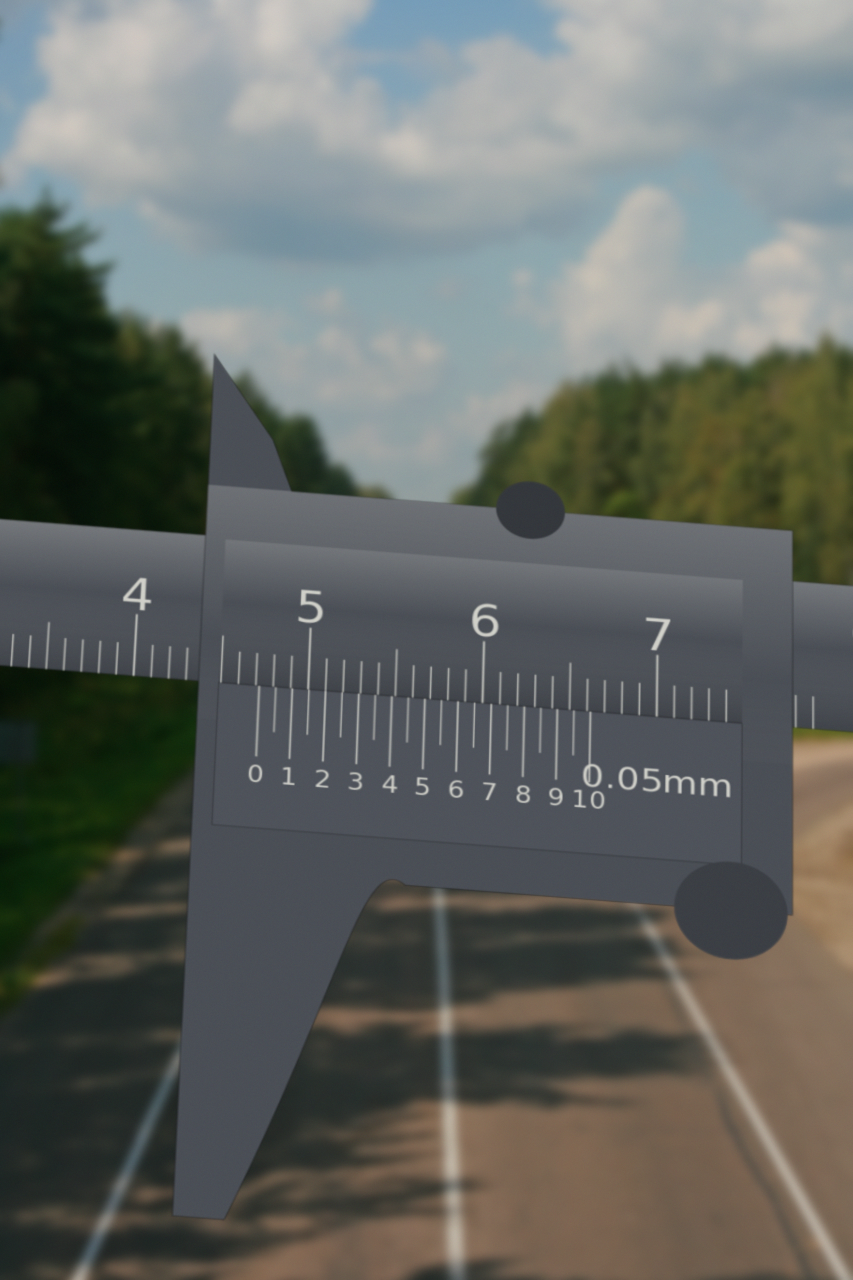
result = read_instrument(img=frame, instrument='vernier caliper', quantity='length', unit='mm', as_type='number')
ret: 47.2 mm
